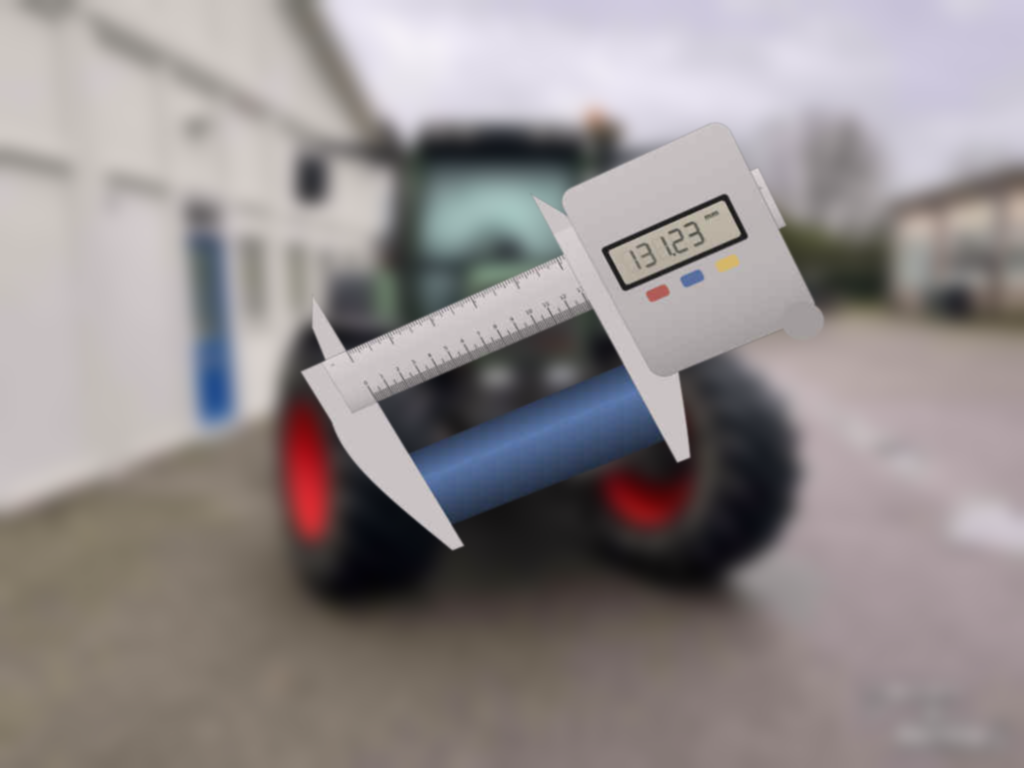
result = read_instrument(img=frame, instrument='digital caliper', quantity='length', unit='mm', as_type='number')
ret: 131.23 mm
